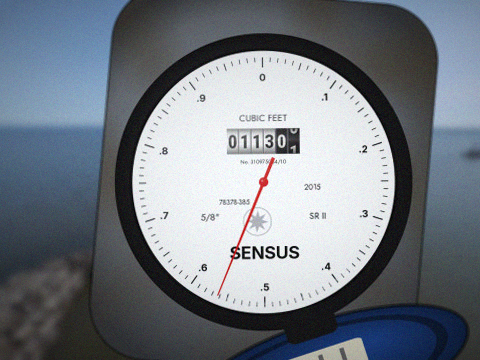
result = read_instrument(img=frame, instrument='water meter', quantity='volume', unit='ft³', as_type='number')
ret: 11300.56 ft³
